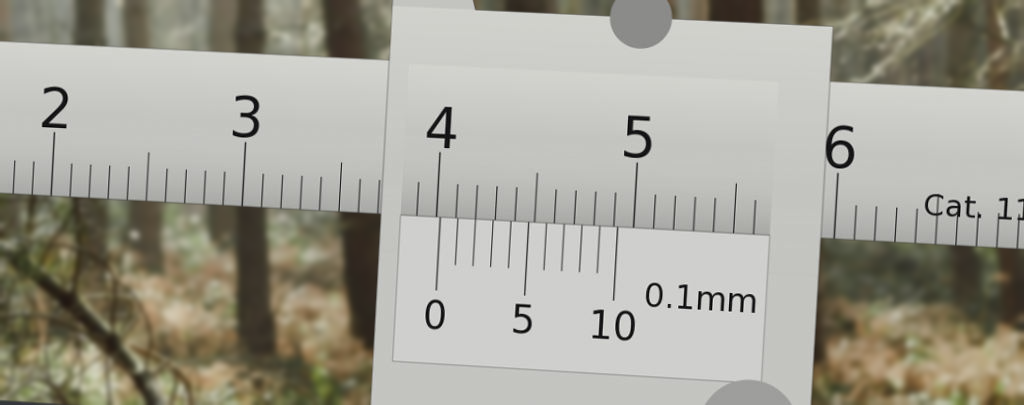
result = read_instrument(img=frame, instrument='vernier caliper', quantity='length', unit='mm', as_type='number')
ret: 40.2 mm
